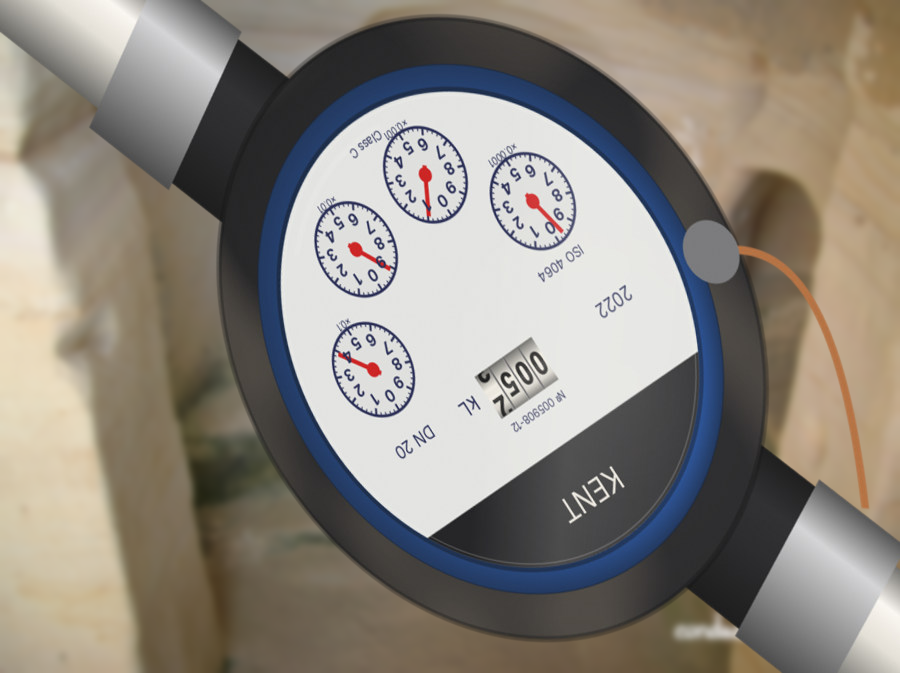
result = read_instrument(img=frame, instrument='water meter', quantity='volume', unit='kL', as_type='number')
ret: 52.3909 kL
